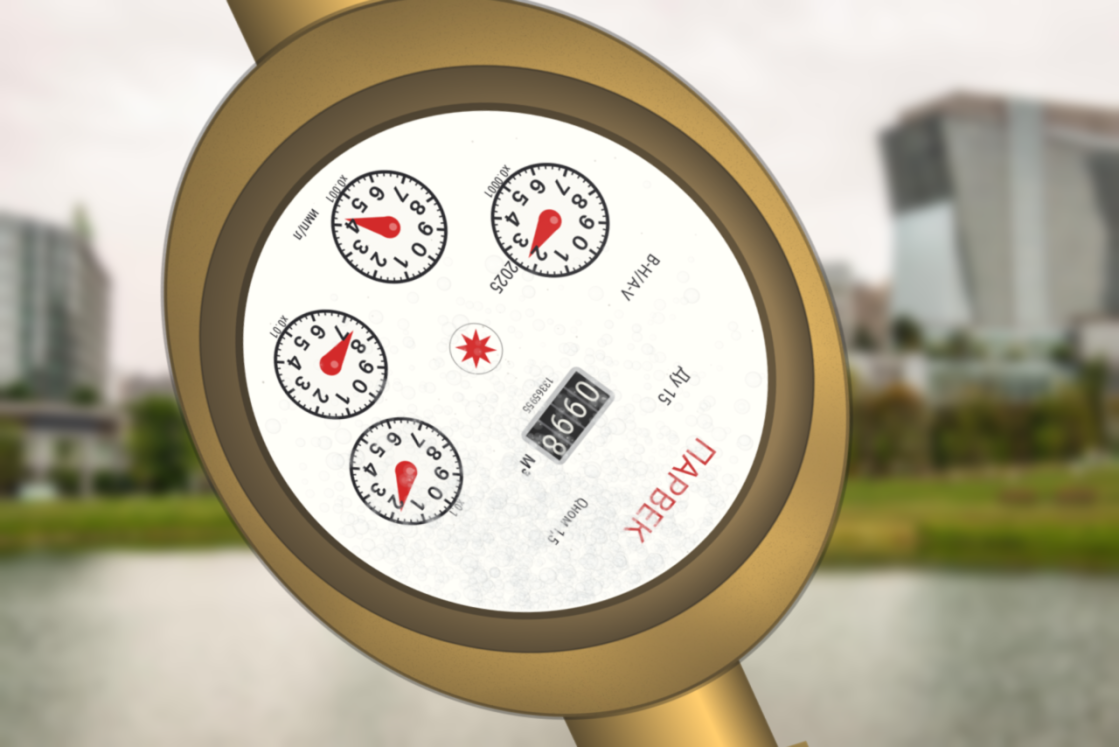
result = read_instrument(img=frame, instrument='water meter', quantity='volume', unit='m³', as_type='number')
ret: 998.1742 m³
